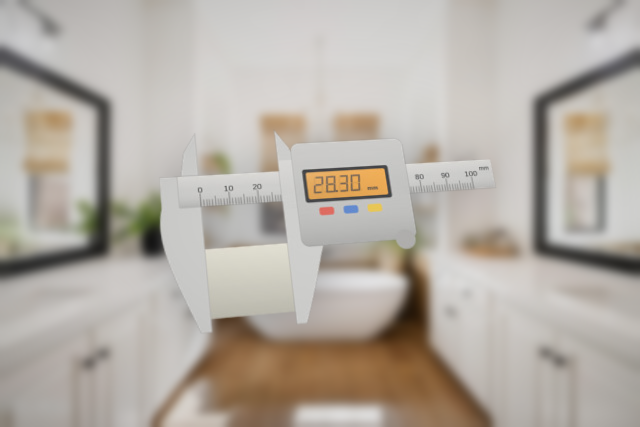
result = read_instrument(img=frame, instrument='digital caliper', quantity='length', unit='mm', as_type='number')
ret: 28.30 mm
